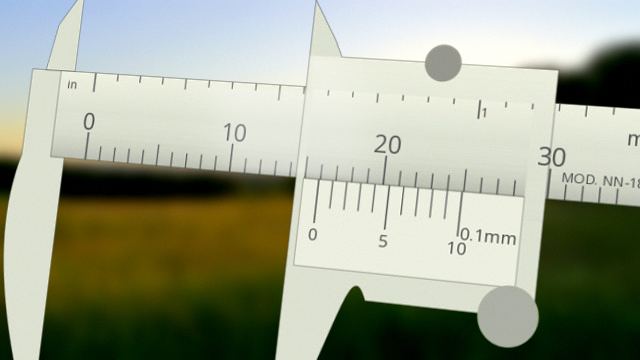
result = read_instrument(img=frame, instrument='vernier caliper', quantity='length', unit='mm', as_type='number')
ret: 15.9 mm
